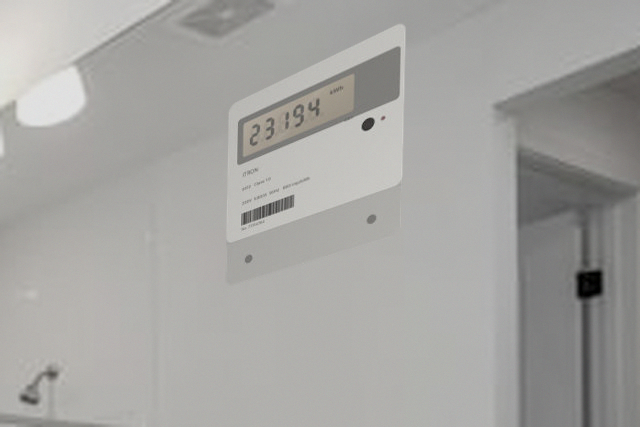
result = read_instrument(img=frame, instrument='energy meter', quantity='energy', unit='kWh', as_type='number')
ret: 23194 kWh
